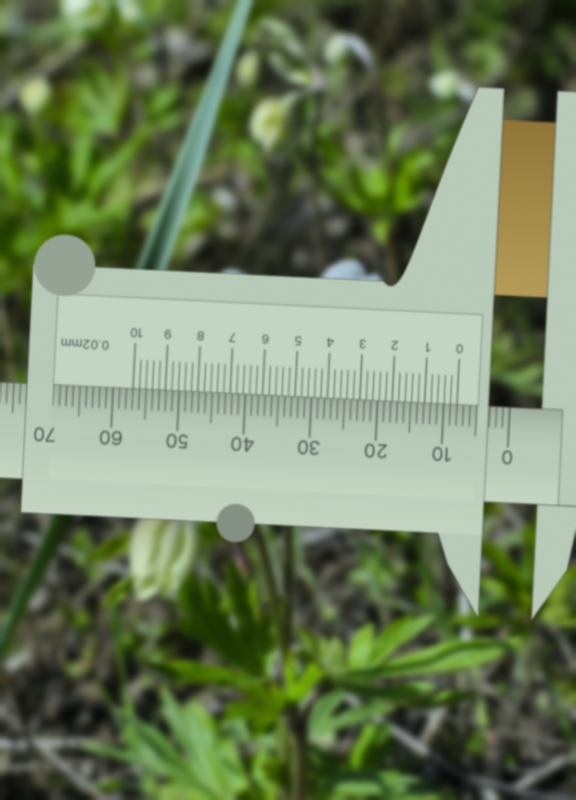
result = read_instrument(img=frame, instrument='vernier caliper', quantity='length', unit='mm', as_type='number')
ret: 8.0 mm
